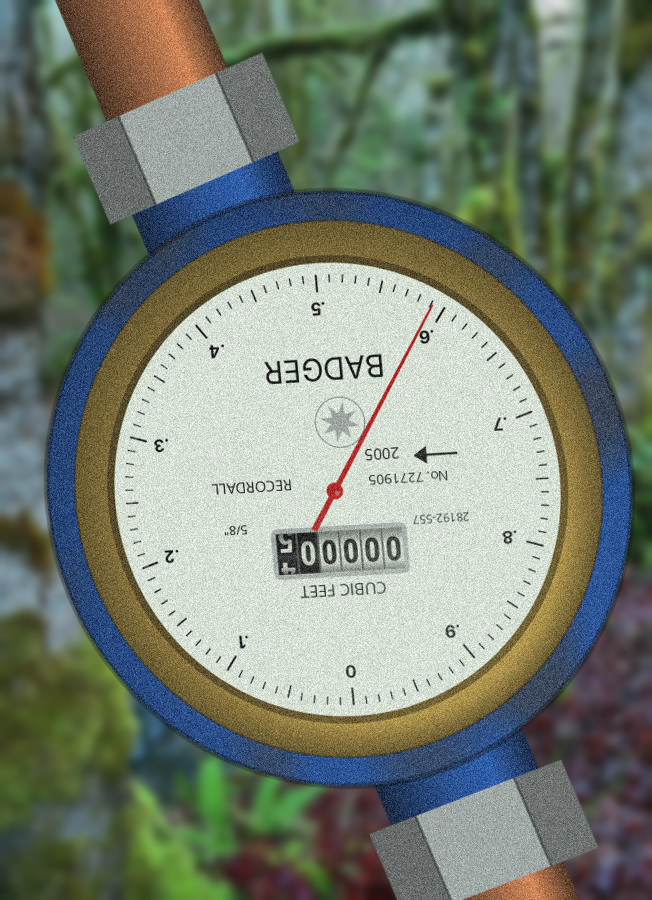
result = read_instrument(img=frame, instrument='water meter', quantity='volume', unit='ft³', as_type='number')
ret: 4.59 ft³
